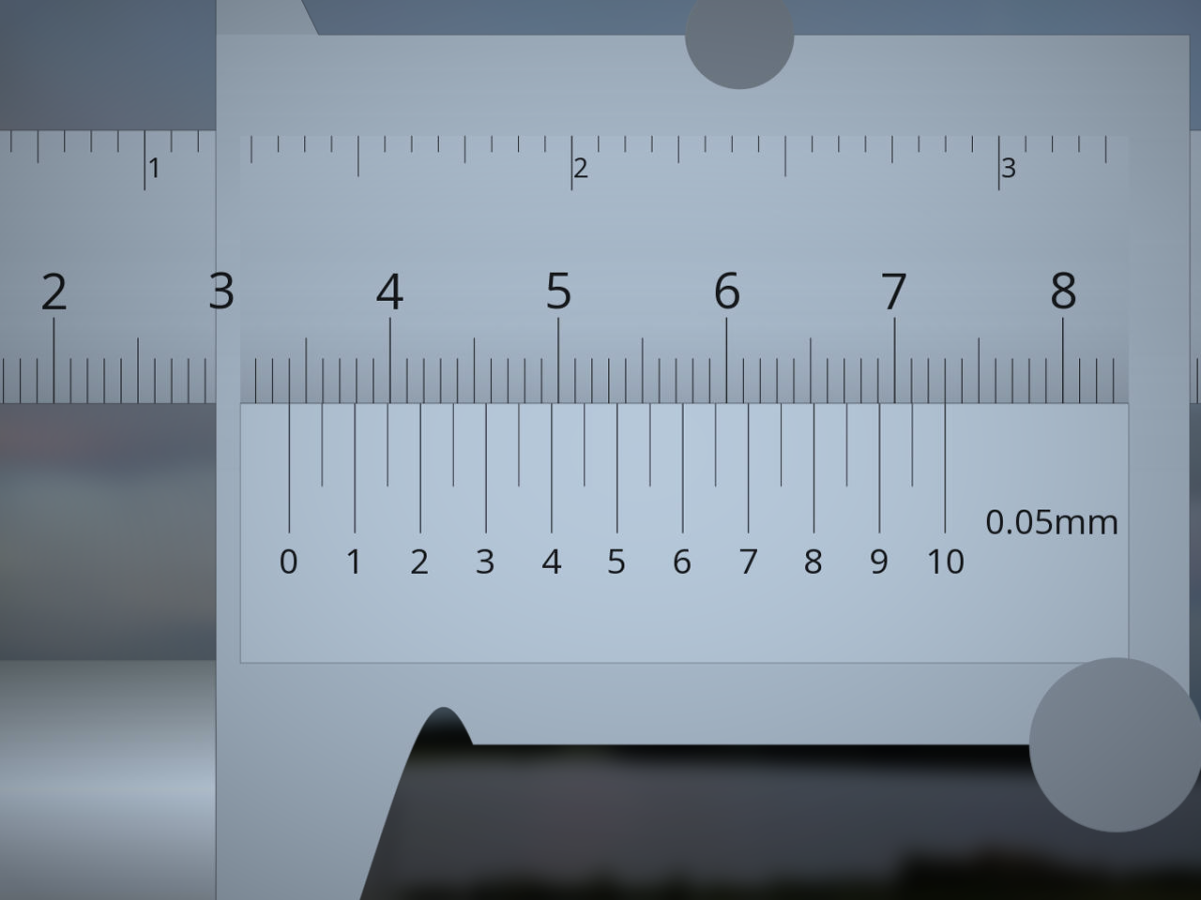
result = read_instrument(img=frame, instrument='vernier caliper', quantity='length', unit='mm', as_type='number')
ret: 34.0 mm
